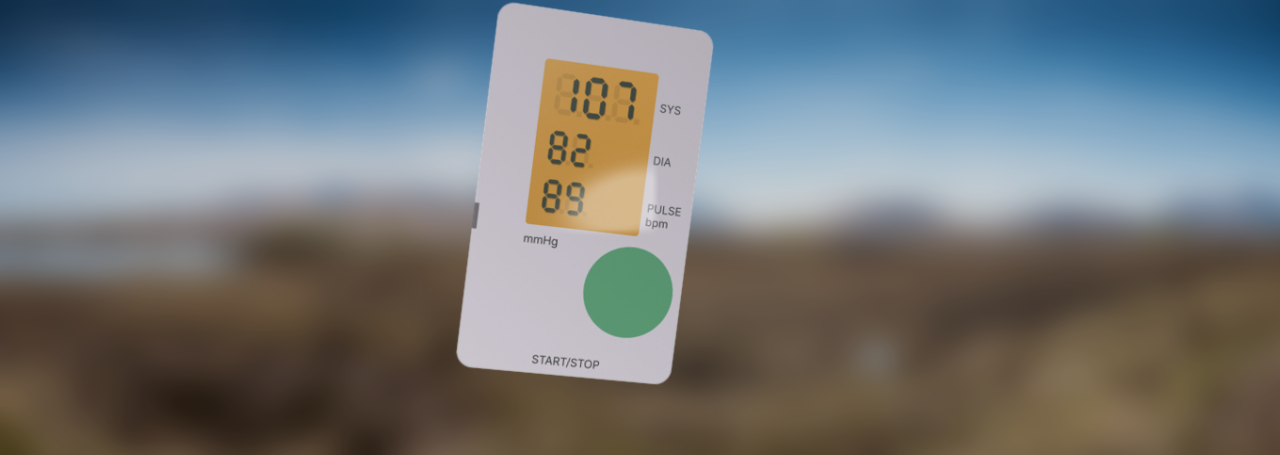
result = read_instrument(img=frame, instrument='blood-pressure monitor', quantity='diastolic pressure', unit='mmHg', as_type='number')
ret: 82 mmHg
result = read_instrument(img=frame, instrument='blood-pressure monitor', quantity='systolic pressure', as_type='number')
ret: 107 mmHg
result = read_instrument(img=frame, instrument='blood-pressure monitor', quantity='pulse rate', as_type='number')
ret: 89 bpm
